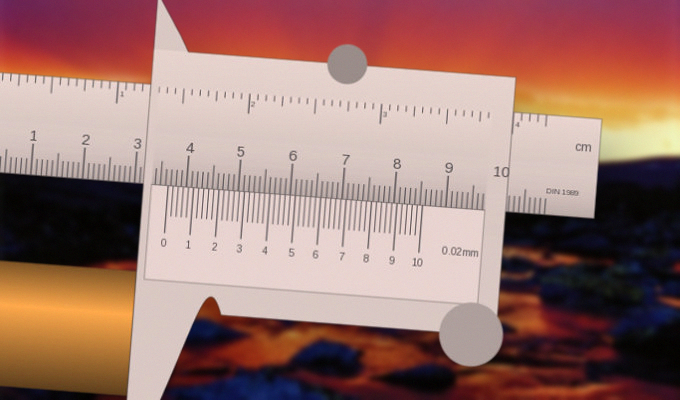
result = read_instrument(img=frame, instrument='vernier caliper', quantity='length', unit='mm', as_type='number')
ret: 36.5 mm
